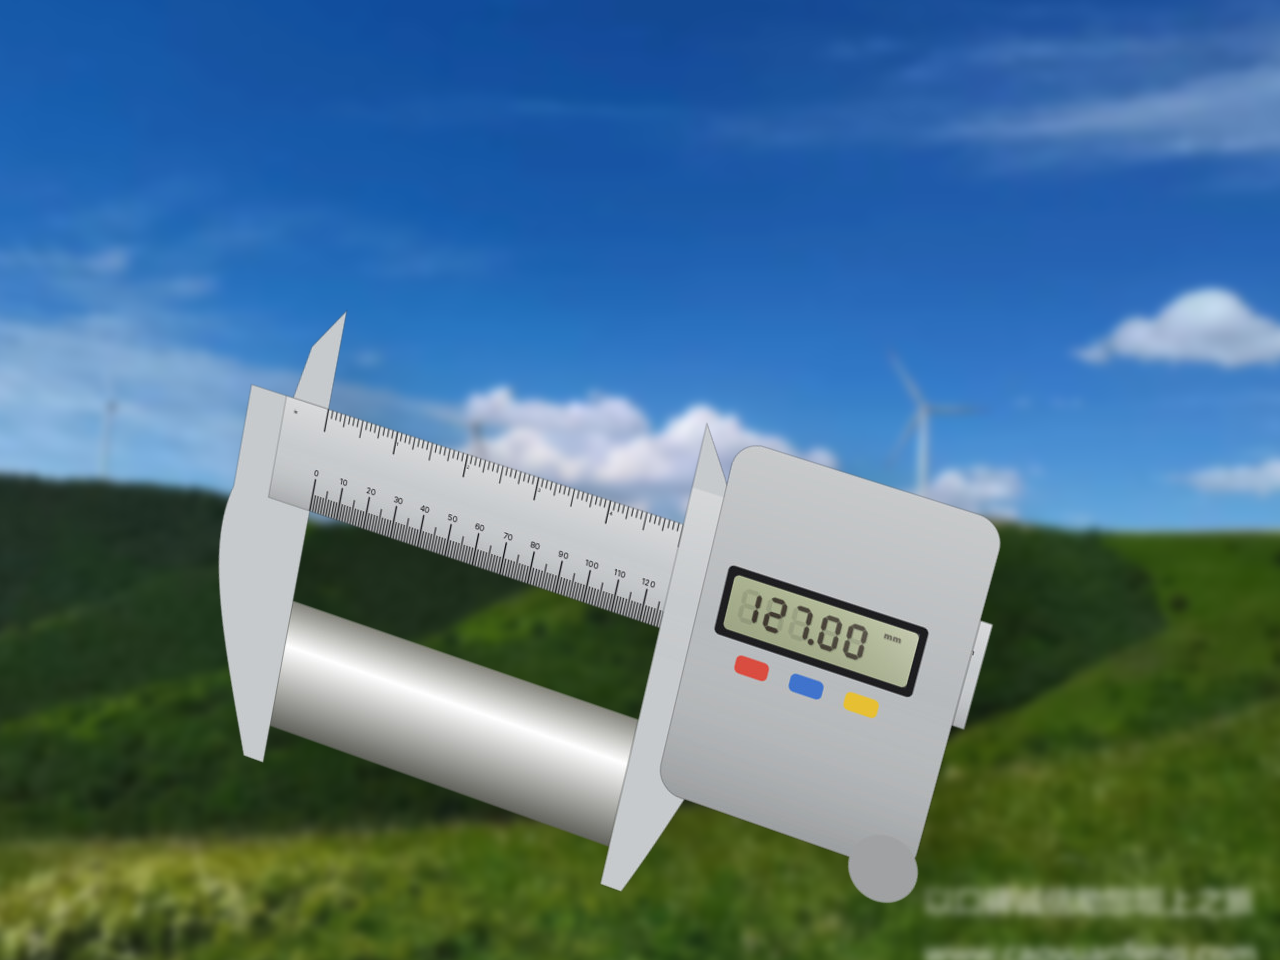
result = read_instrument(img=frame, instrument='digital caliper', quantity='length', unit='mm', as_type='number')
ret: 127.00 mm
